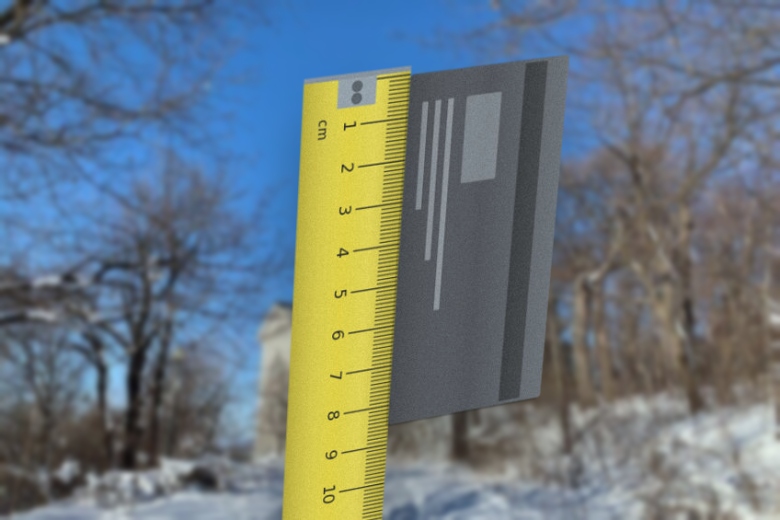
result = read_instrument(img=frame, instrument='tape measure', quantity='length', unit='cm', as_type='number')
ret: 8.5 cm
